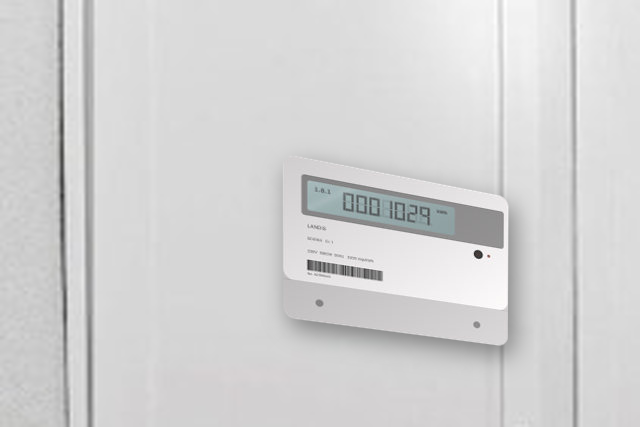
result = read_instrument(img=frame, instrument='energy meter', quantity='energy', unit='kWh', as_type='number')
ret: 1029 kWh
